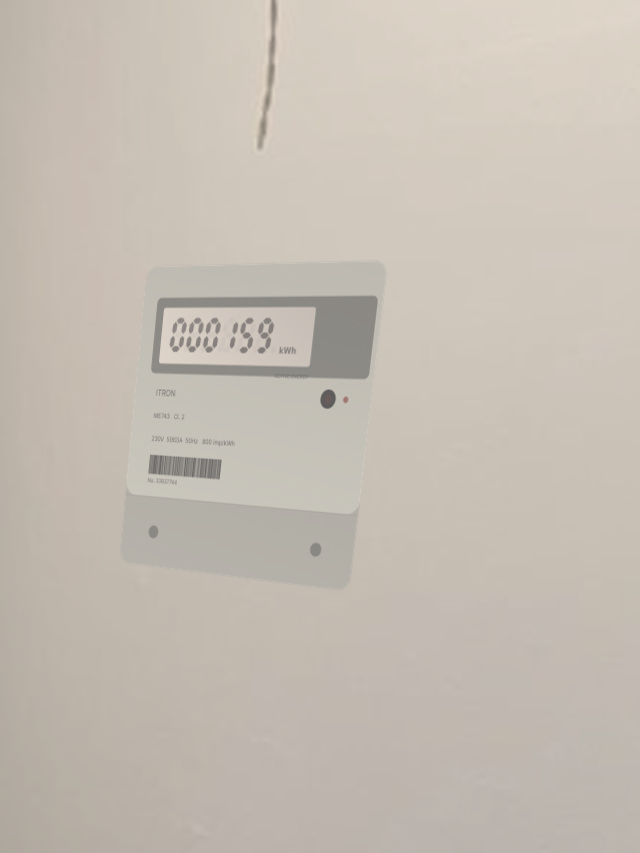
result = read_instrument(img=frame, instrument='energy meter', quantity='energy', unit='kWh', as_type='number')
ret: 159 kWh
